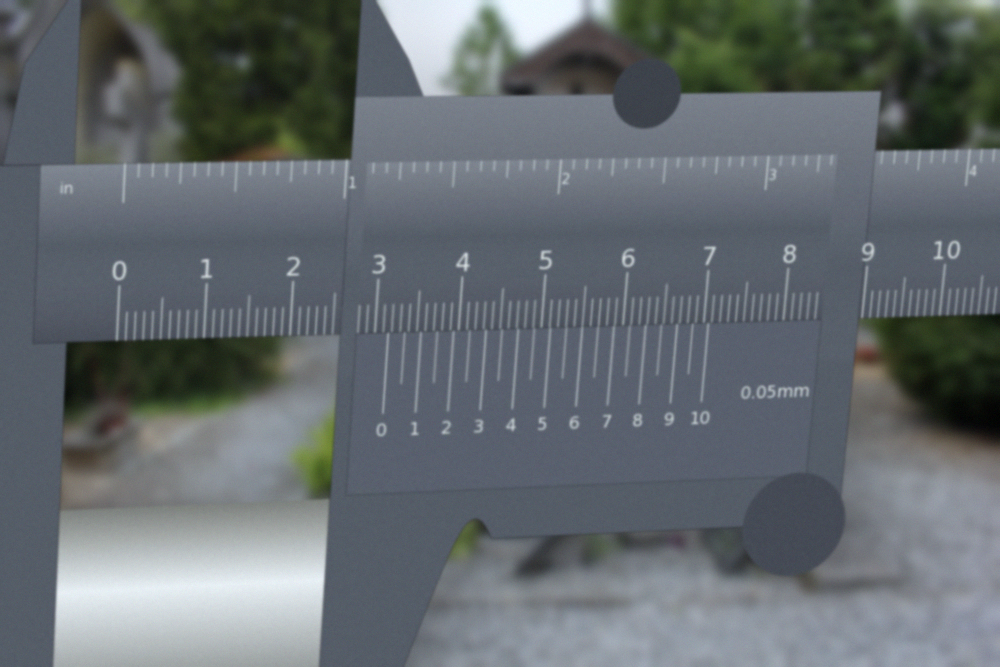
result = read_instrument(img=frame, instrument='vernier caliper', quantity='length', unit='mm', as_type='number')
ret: 31.6 mm
